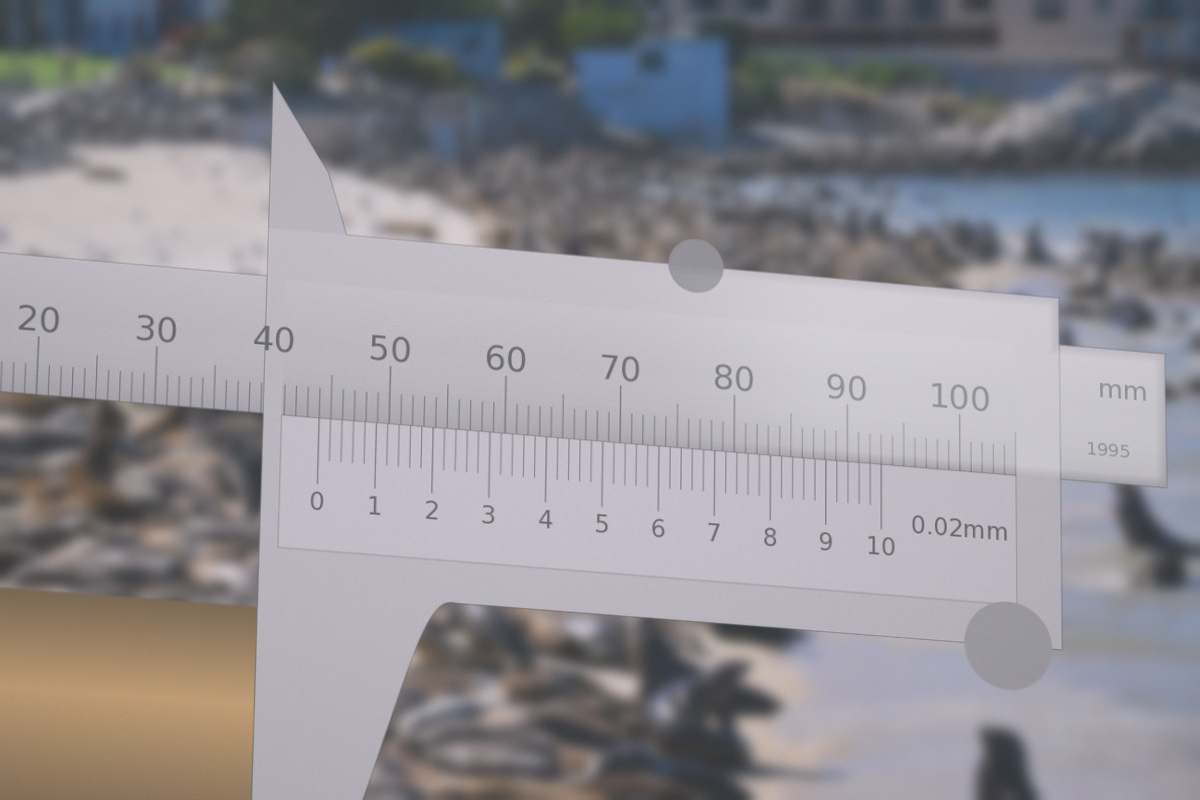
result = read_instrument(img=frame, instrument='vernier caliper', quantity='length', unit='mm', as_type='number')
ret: 44.0 mm
